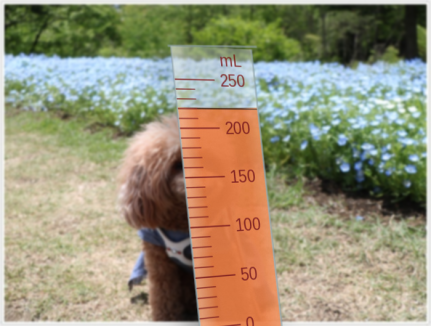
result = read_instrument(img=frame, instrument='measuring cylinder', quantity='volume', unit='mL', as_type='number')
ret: 220 mL
